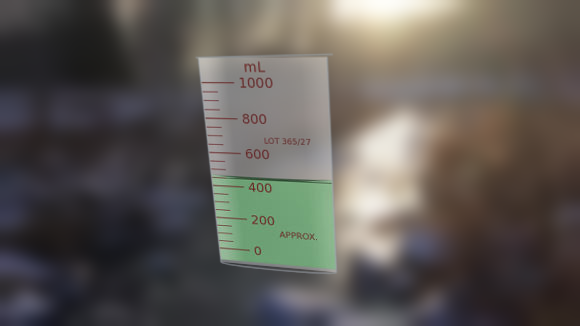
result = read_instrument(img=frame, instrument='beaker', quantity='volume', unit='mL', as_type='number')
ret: 450 mL
